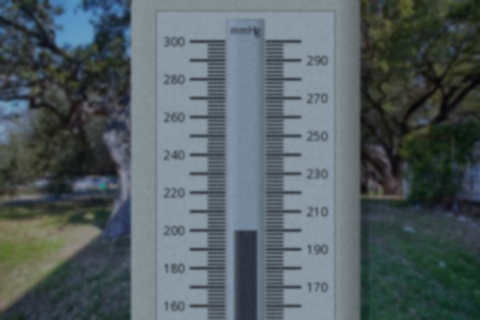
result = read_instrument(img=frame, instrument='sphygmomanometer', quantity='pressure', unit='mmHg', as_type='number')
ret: 200 mmHg
